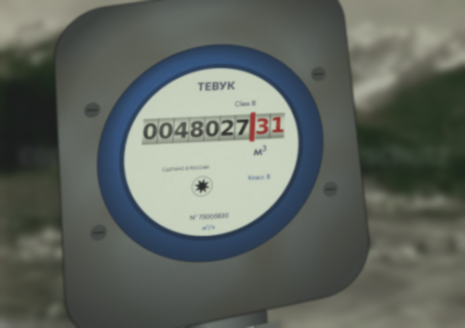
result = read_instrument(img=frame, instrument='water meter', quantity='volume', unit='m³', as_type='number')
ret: 48027.31 m³
